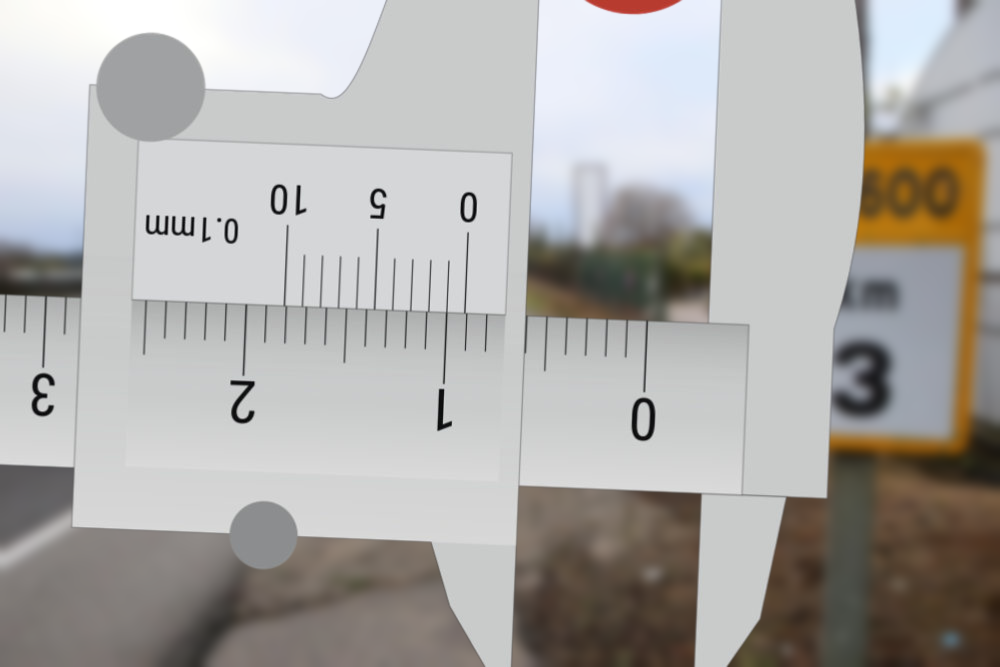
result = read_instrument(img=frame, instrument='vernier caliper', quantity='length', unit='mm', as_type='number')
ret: 9.1 mm
